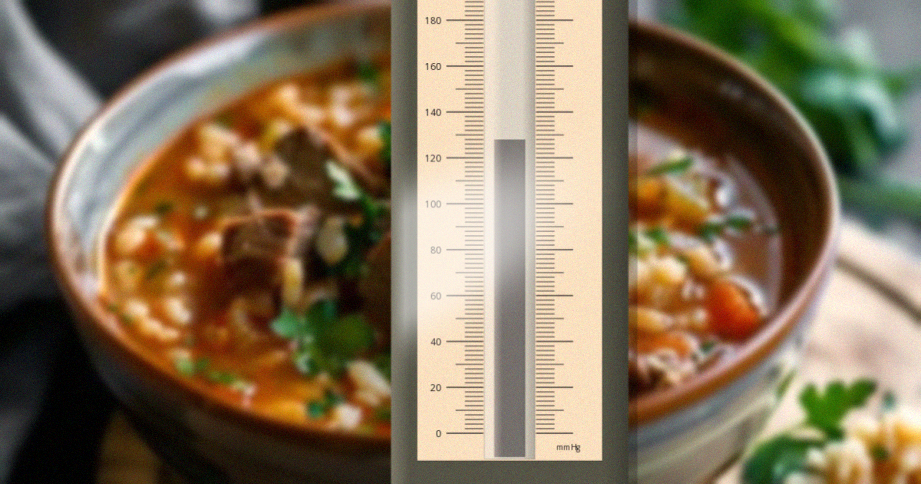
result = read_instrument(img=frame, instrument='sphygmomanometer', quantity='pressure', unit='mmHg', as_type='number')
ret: 128 mmHg
